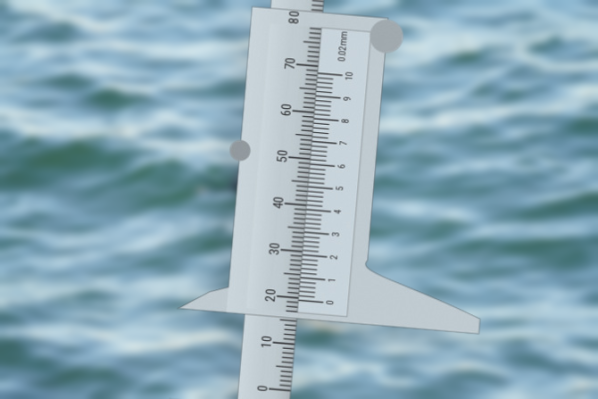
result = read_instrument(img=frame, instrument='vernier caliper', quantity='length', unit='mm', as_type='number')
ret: 19.5 mm
